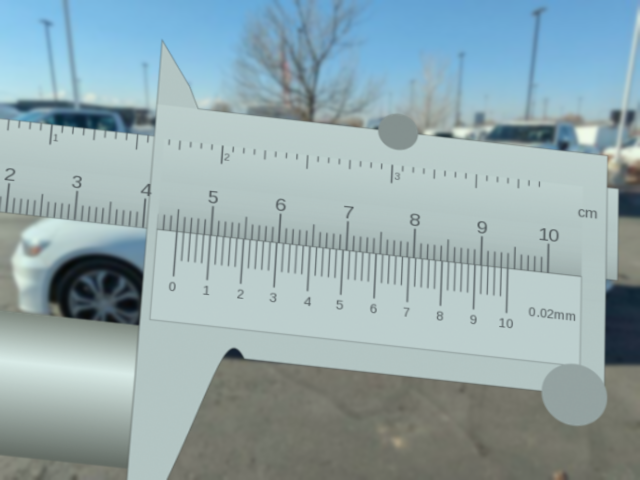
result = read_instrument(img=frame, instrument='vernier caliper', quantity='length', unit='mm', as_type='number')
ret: 45.0 mm
